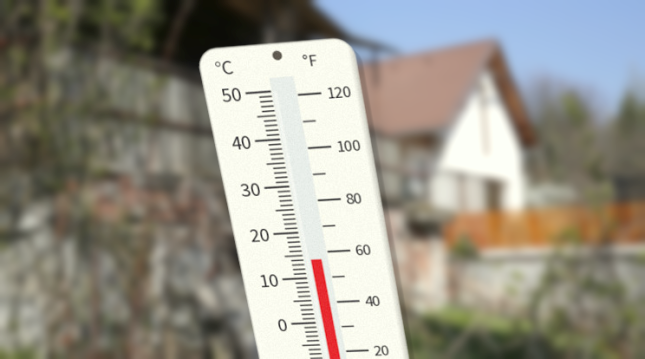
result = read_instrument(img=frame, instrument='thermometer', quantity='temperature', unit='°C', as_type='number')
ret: 14 °C
